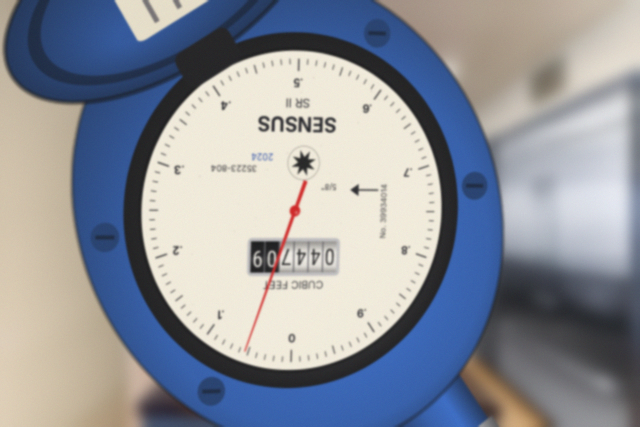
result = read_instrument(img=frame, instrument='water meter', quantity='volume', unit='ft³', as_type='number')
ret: 44709.05 ft³
